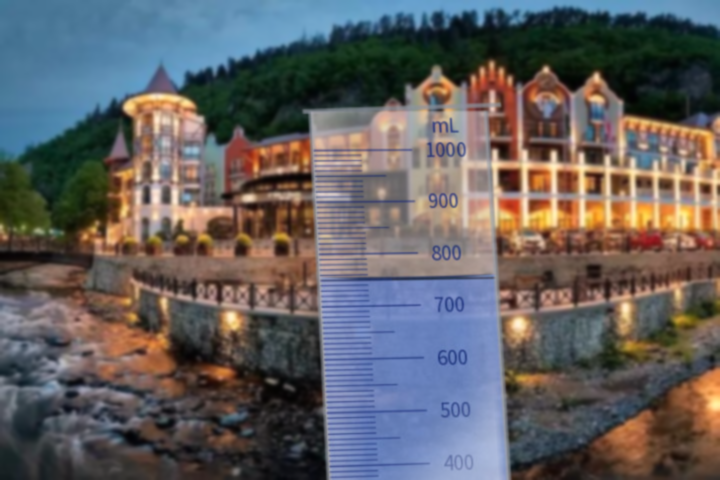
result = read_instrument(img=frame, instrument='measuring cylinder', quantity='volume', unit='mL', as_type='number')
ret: 750 mL
